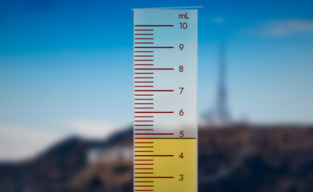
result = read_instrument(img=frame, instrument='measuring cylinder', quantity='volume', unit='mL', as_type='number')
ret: 4.8 mL
